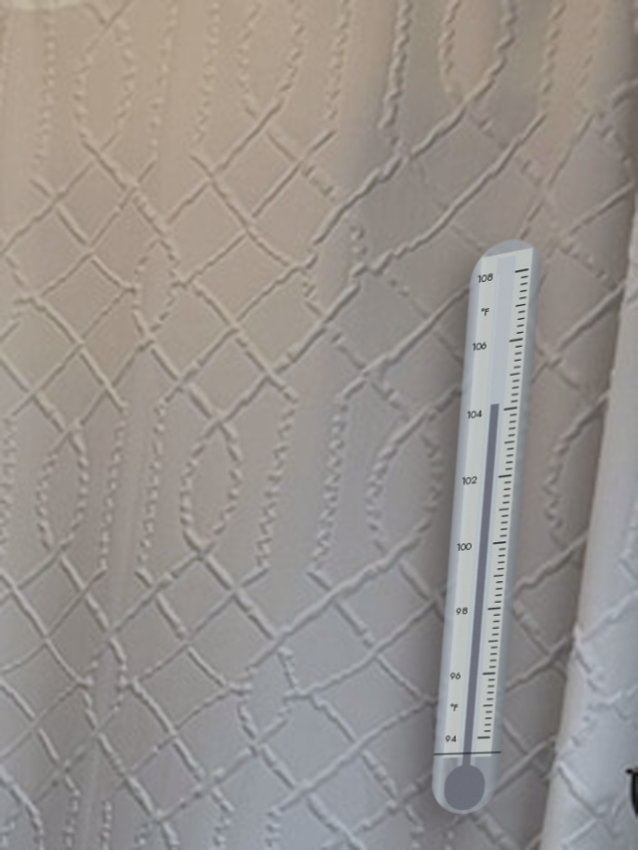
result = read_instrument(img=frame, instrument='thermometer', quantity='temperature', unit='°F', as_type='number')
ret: 104.2 °F
